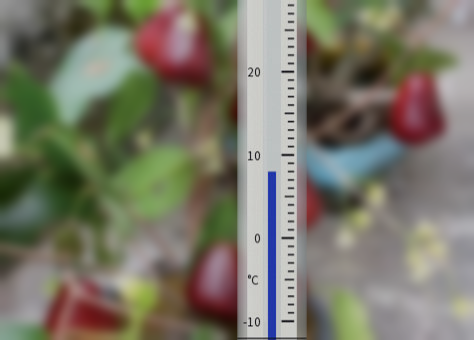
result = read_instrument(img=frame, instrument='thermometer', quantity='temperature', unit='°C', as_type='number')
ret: 8 °C
